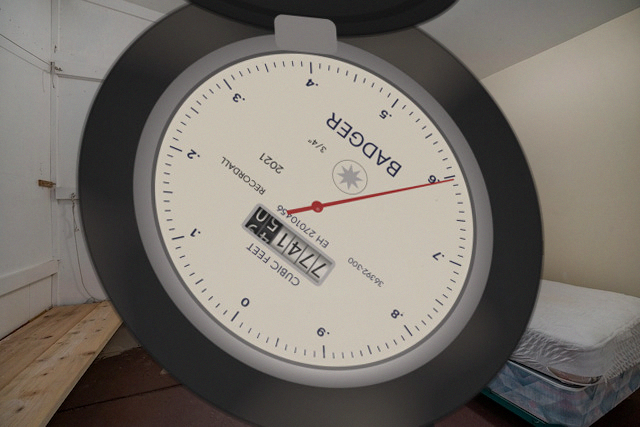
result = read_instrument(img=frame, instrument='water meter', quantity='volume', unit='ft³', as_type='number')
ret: 774149.60 ft³
